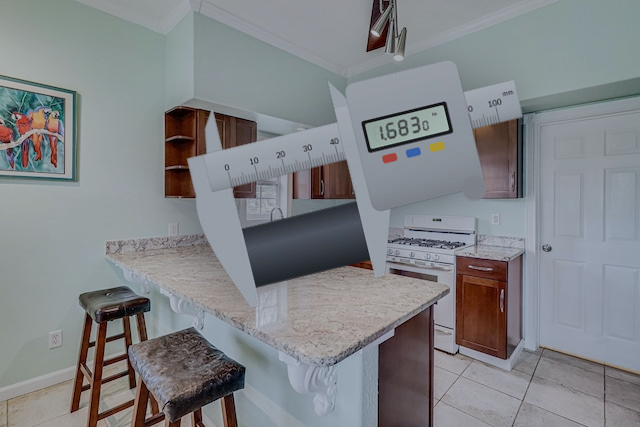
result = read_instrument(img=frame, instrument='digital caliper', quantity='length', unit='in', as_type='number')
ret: 1.6830 in
